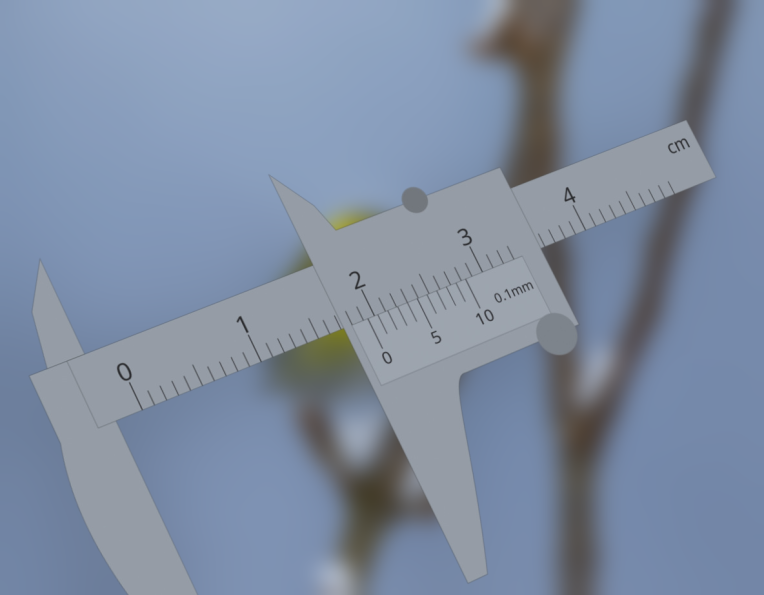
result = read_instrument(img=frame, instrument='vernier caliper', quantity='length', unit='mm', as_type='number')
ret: 19.4 mm
